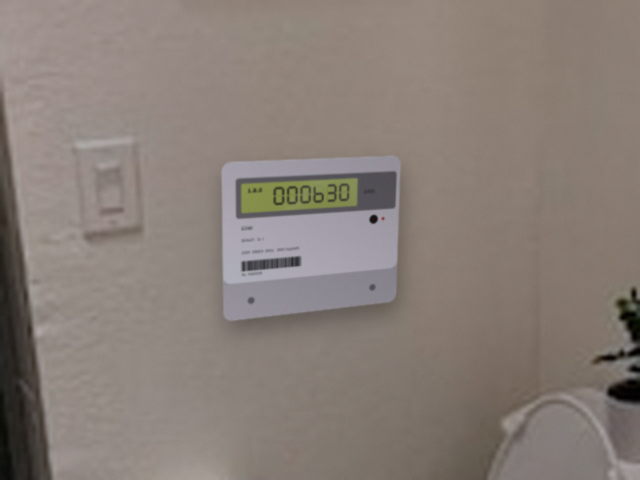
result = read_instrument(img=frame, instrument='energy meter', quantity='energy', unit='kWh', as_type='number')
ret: 630 kWh
